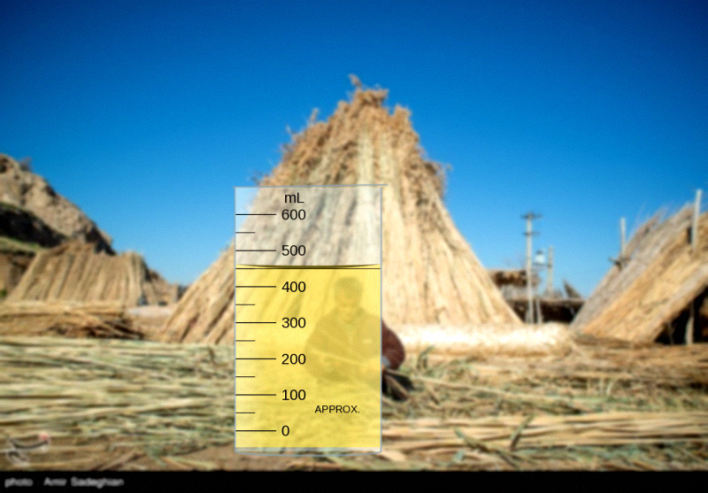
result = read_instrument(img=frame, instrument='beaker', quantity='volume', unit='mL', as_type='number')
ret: 450 mL
